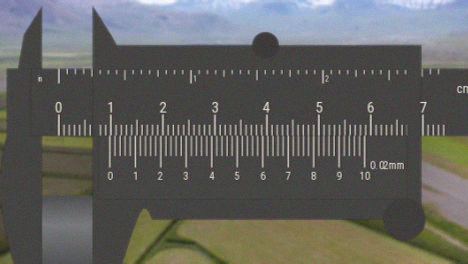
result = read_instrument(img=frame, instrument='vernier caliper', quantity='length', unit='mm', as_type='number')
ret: 9.8 mm
